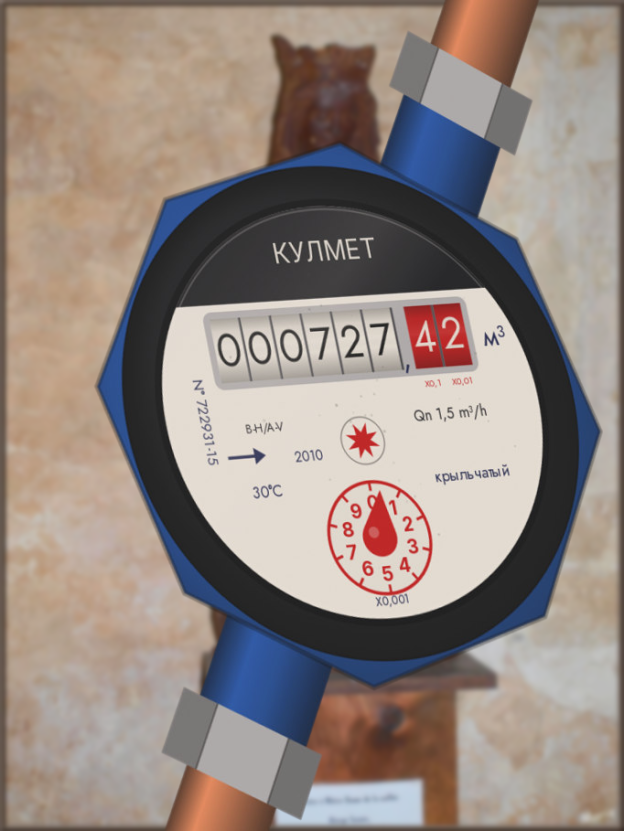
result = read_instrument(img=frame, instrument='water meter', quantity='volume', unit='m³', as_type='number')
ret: 727.420 m³
